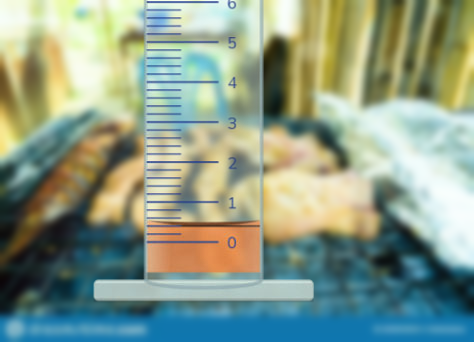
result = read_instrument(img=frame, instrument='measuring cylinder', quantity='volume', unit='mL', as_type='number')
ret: 0.4 mL
